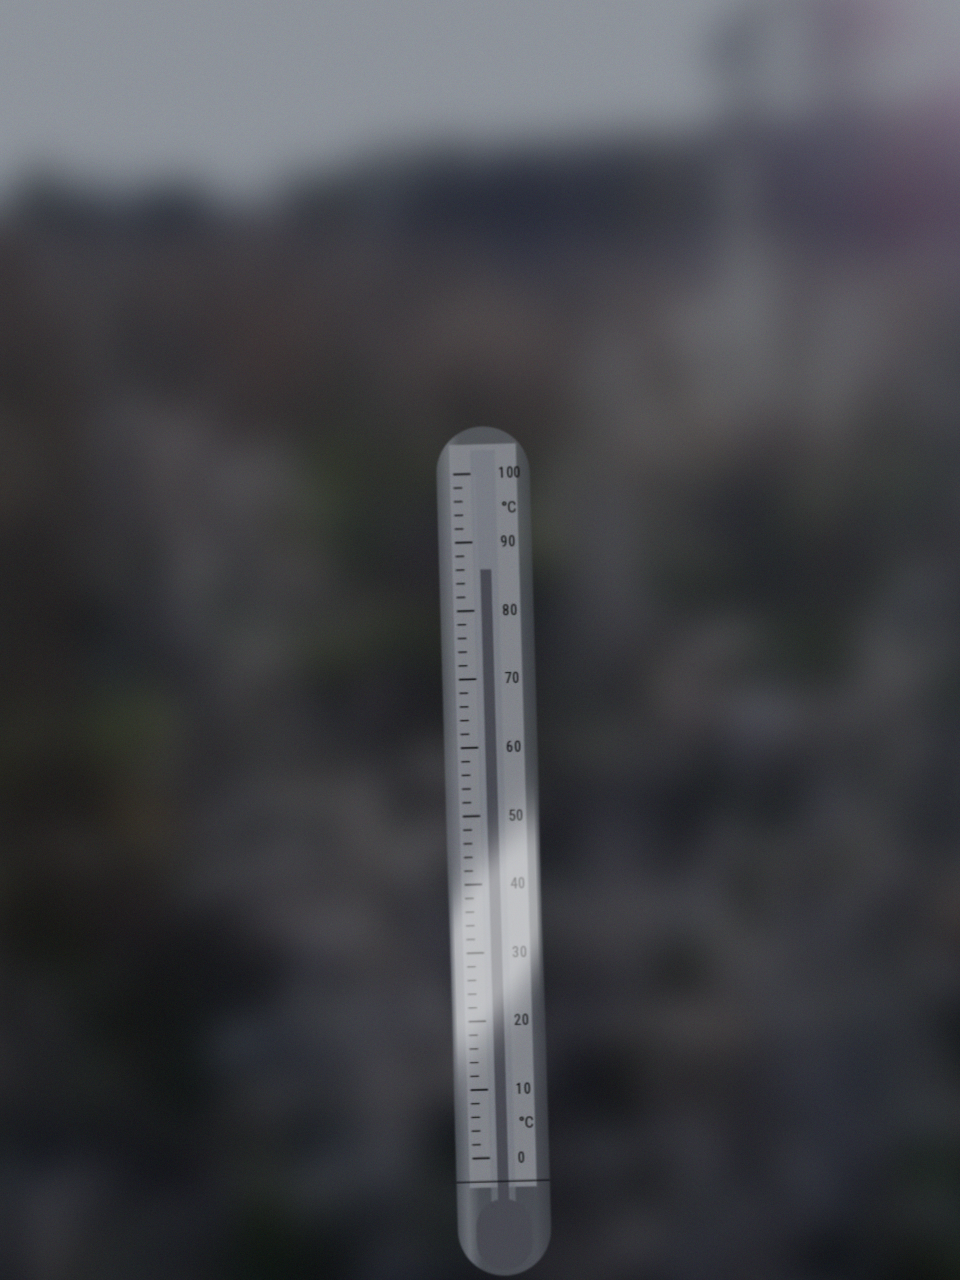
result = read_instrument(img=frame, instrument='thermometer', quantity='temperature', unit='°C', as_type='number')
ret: 86 °C
